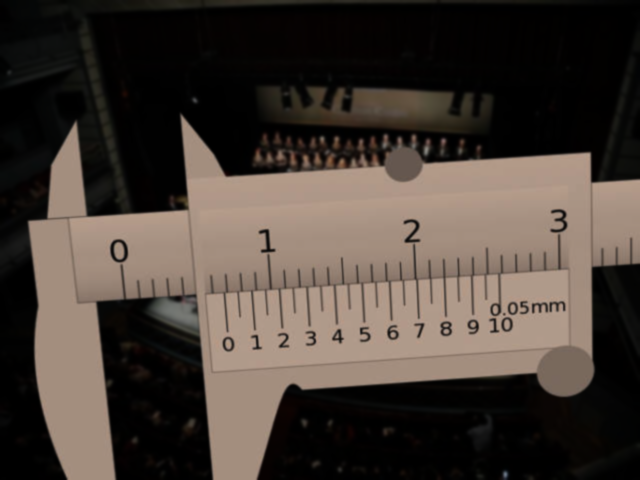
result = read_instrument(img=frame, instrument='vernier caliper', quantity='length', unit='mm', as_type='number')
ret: 6.8 mm
